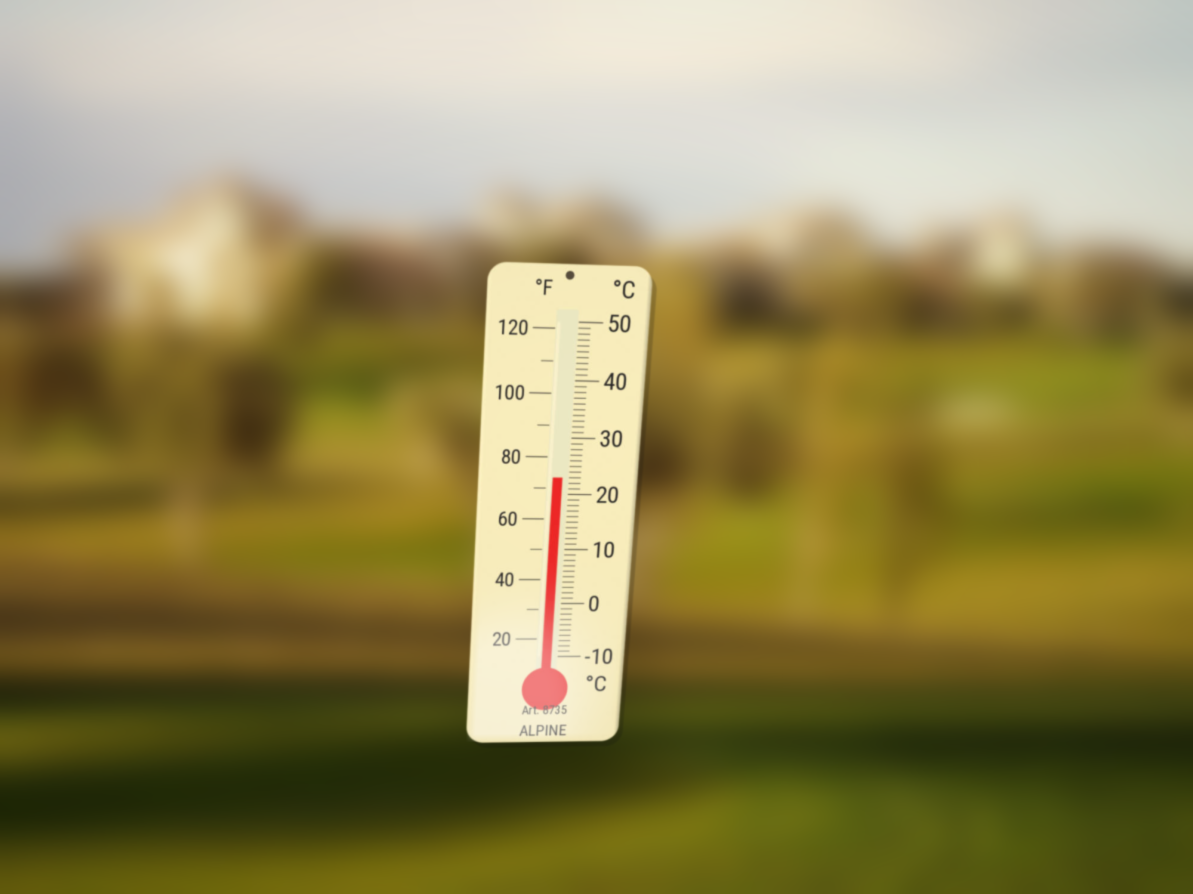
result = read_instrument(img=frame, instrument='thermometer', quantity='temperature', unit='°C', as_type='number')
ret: 23 °C
